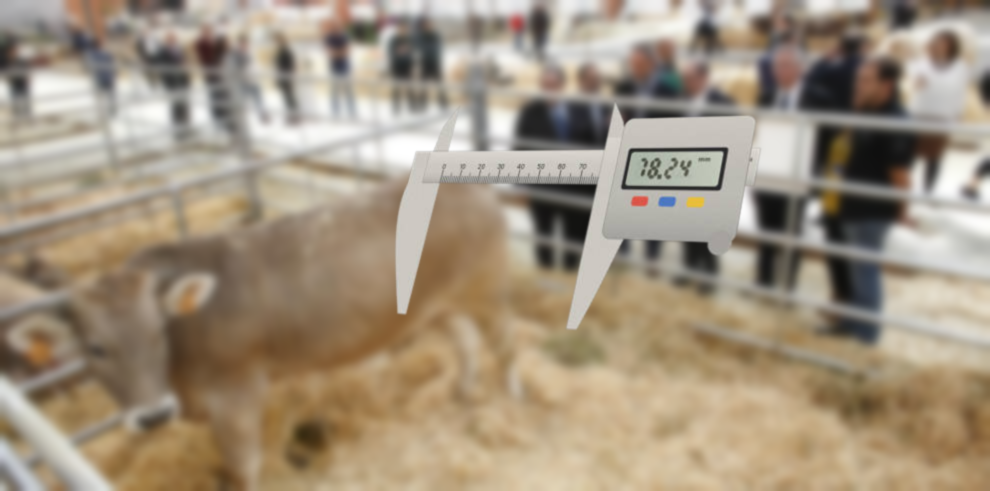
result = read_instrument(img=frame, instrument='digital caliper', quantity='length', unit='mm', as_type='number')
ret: 78.24 mm
